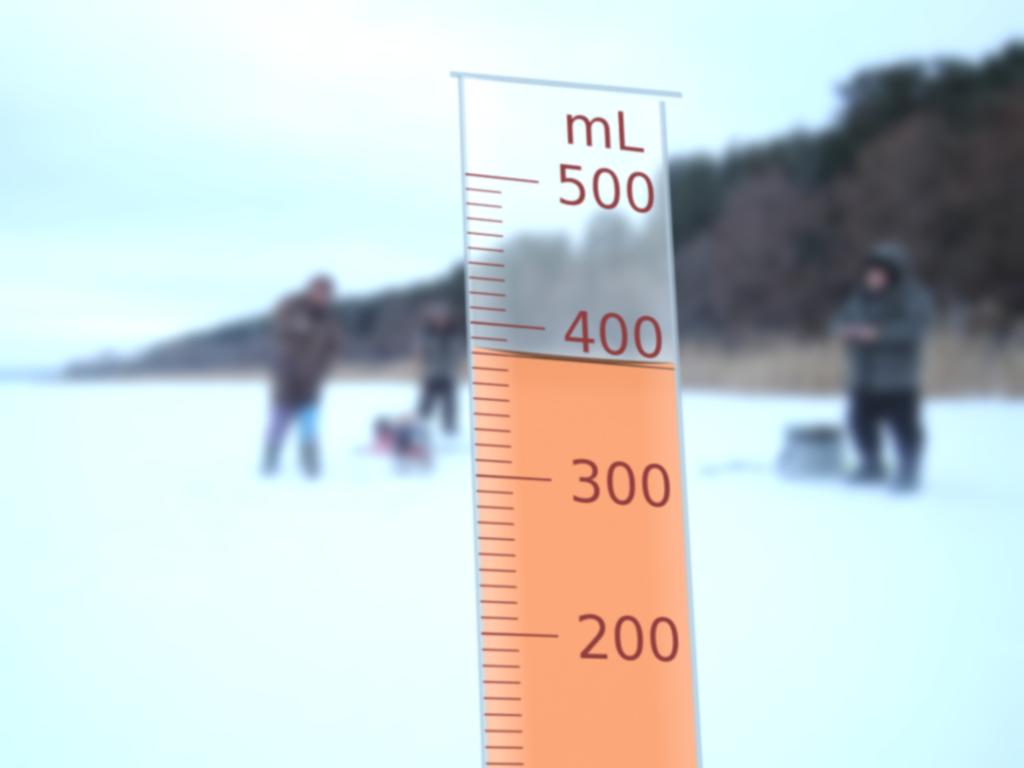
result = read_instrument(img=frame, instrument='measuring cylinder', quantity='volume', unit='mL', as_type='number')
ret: 380 mL
